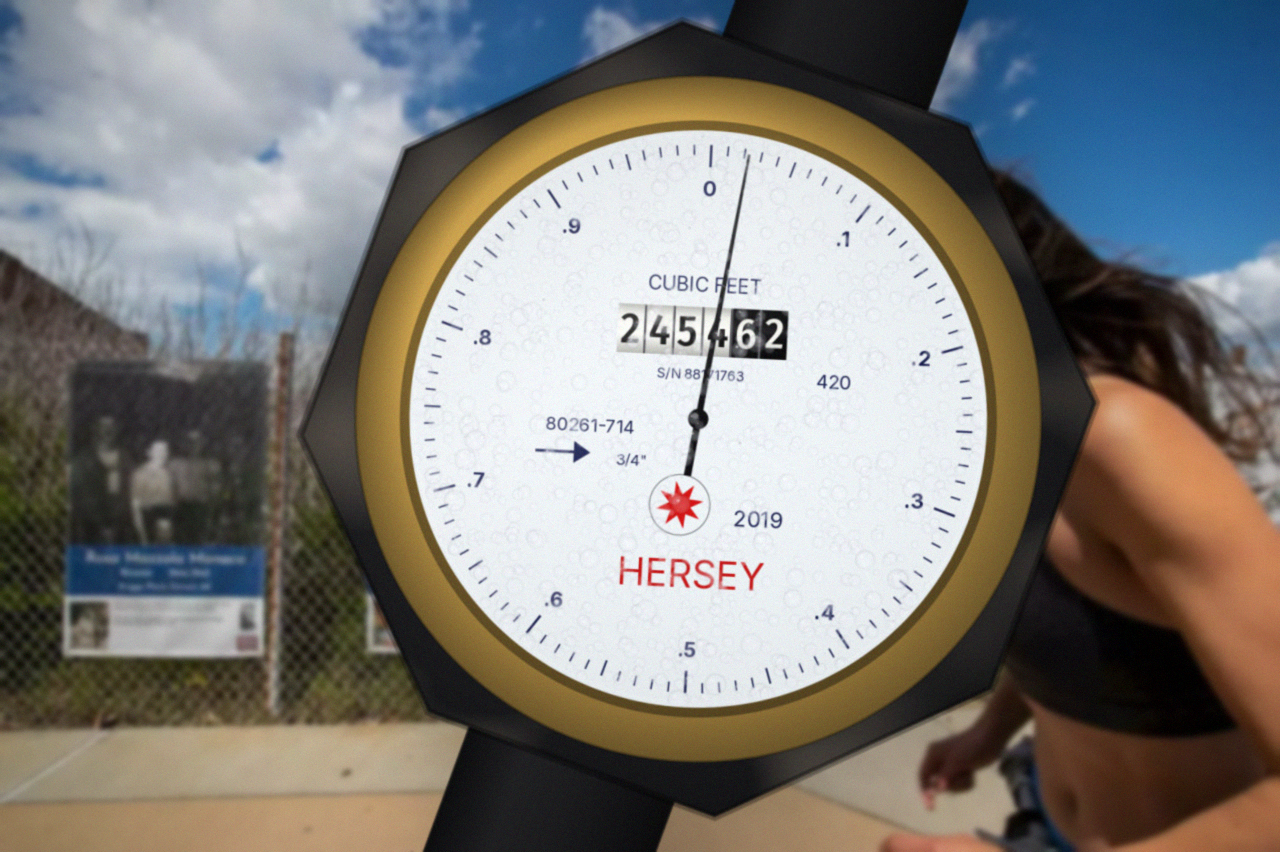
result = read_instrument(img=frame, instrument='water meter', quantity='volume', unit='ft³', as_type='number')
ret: 245462.02 ft³
